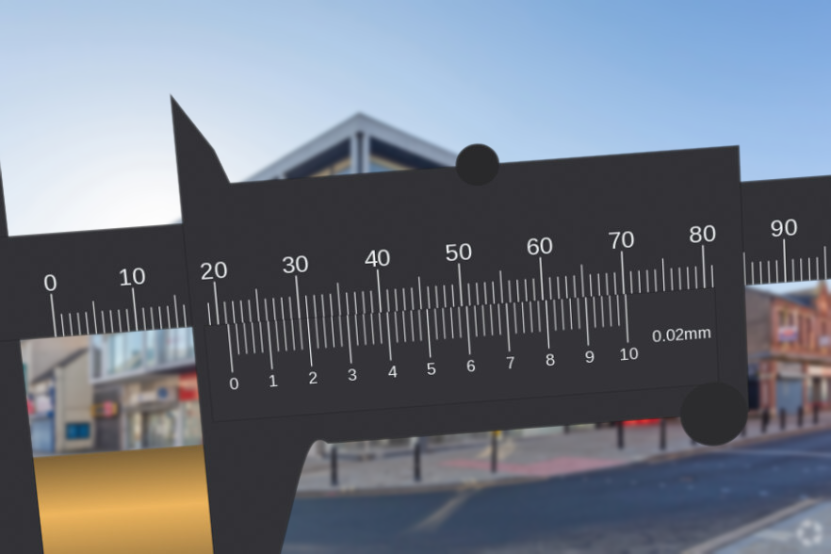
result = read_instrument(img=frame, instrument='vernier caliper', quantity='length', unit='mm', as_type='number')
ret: 21.2 mm
